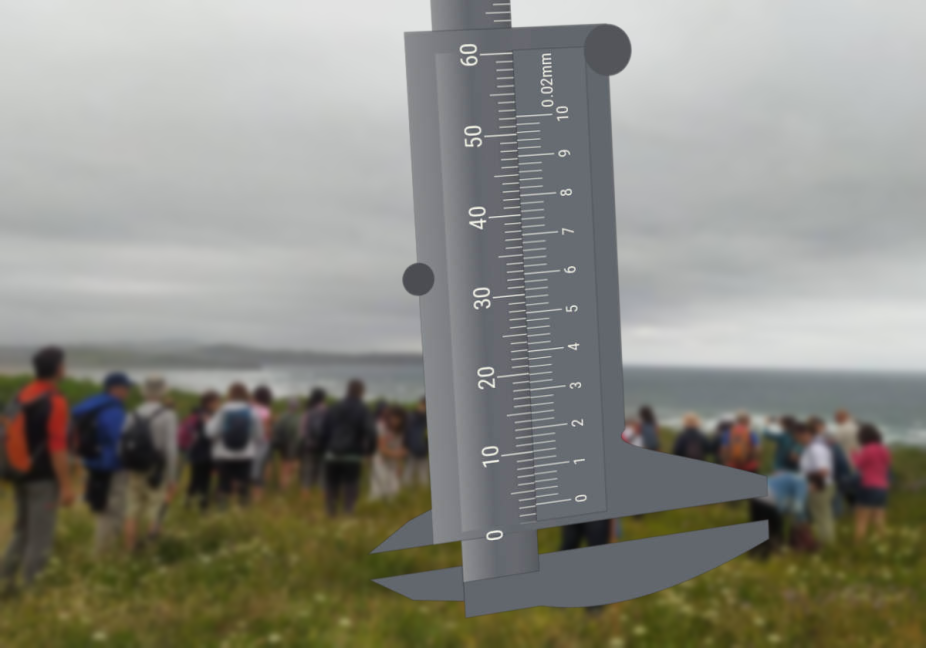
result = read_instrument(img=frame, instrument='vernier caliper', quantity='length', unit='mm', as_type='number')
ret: 3.2 mm
